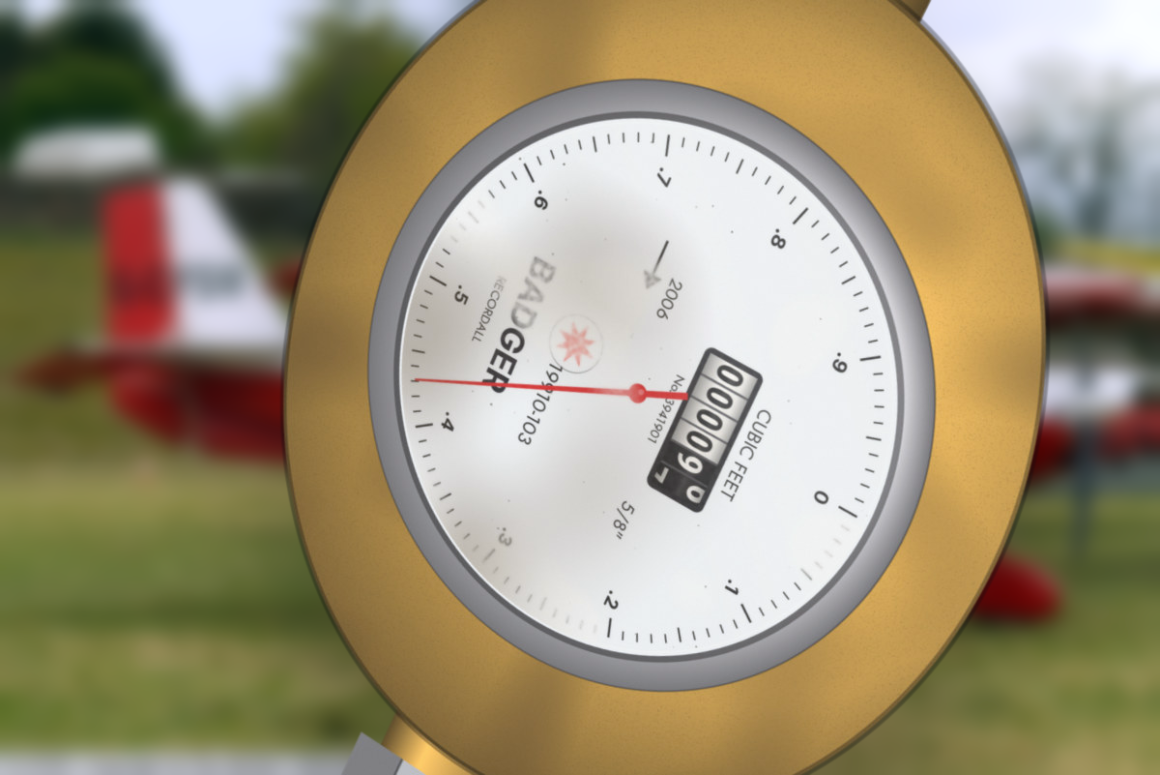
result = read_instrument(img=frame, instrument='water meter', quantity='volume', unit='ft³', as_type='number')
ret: 96.43 ft³
